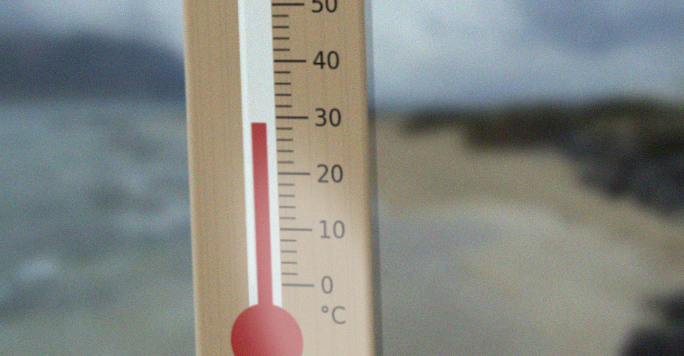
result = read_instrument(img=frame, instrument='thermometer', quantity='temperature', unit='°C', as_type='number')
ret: 29 °C
